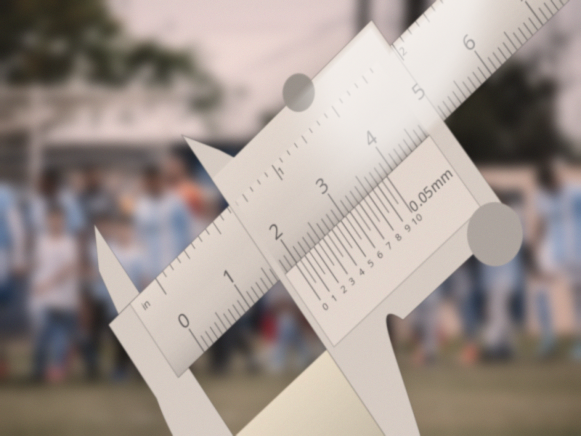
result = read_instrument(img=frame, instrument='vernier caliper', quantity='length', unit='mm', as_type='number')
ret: 19.8 mm
